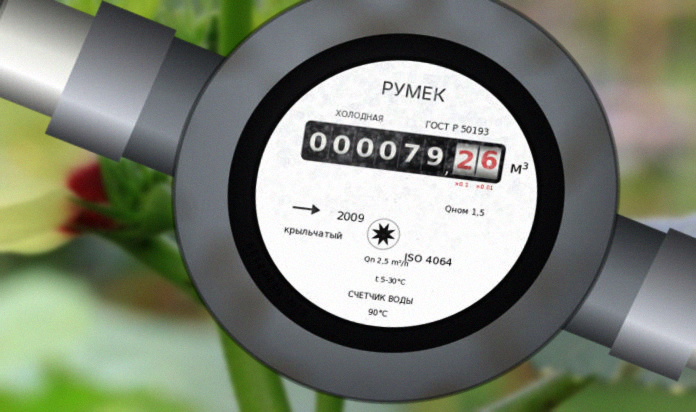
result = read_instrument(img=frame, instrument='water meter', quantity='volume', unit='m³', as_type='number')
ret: 79.26 m³
